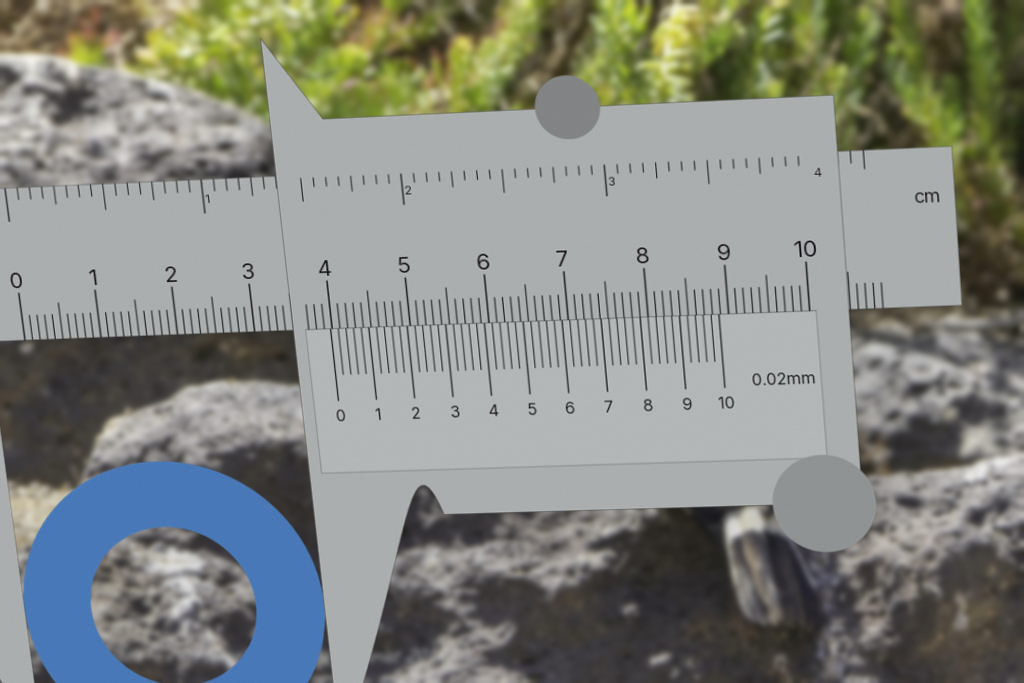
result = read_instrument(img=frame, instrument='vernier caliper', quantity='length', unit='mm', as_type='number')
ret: 39.8 mm
